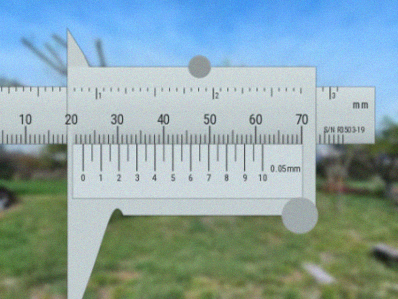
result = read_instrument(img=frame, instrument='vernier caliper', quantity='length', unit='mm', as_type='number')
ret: 22.5 mm
